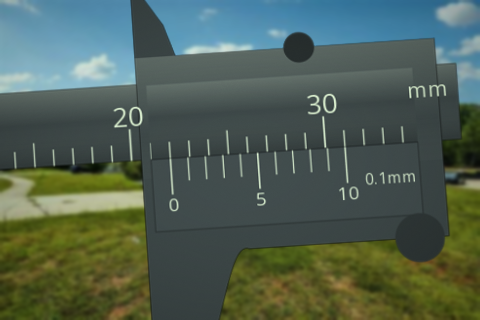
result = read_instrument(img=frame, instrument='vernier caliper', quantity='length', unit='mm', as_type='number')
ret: 22.0 mm
